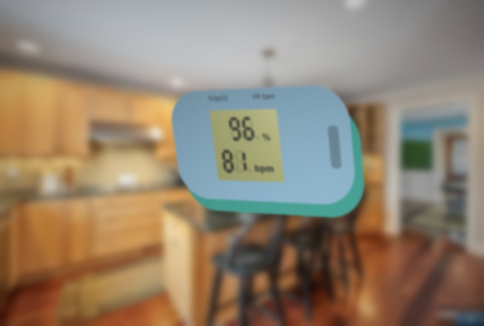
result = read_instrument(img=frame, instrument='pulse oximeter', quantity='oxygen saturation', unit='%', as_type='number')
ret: 96 %
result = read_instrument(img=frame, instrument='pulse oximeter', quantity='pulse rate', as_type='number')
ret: 81 bpm
